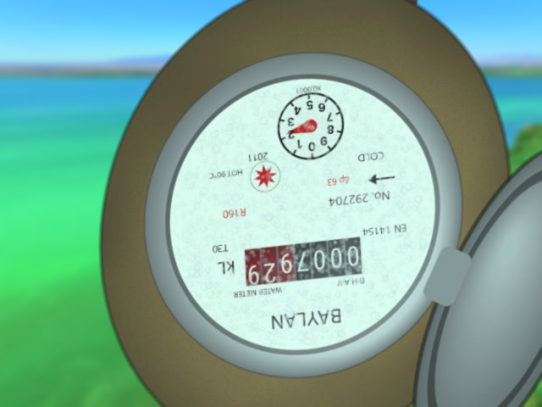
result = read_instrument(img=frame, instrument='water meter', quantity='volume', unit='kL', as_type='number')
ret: 7.9292 kL
